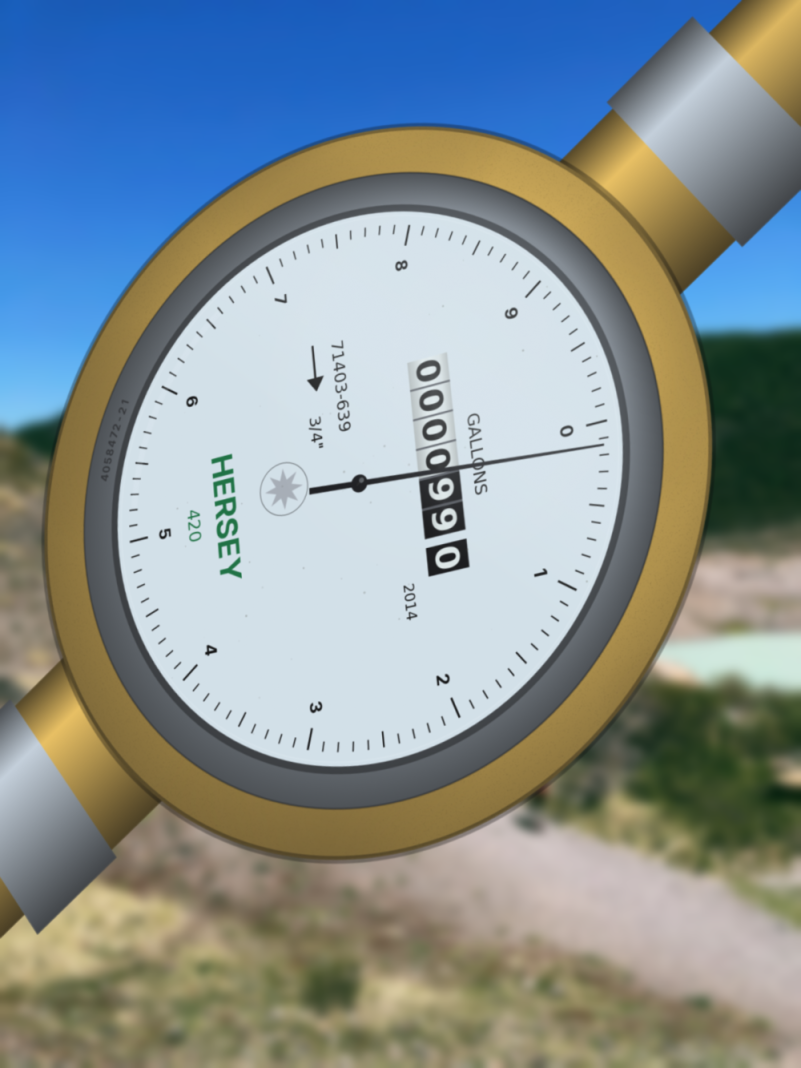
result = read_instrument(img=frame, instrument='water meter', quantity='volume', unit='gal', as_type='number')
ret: 990.1 gal
